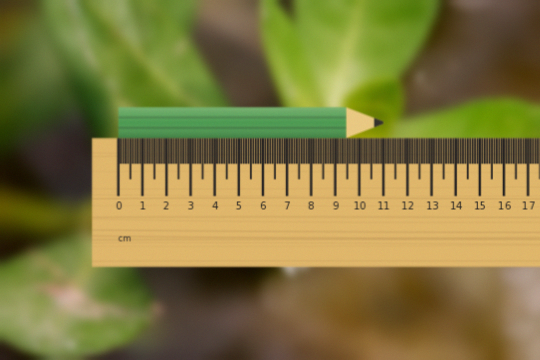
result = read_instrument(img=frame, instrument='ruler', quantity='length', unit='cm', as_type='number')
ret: 11 cm
